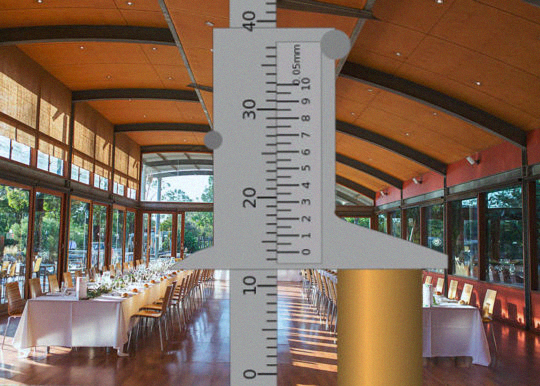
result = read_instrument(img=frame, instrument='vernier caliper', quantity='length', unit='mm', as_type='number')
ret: 13.8 mm
